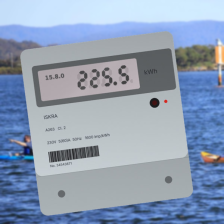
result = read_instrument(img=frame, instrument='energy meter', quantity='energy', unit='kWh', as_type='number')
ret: 225.5 kWh
